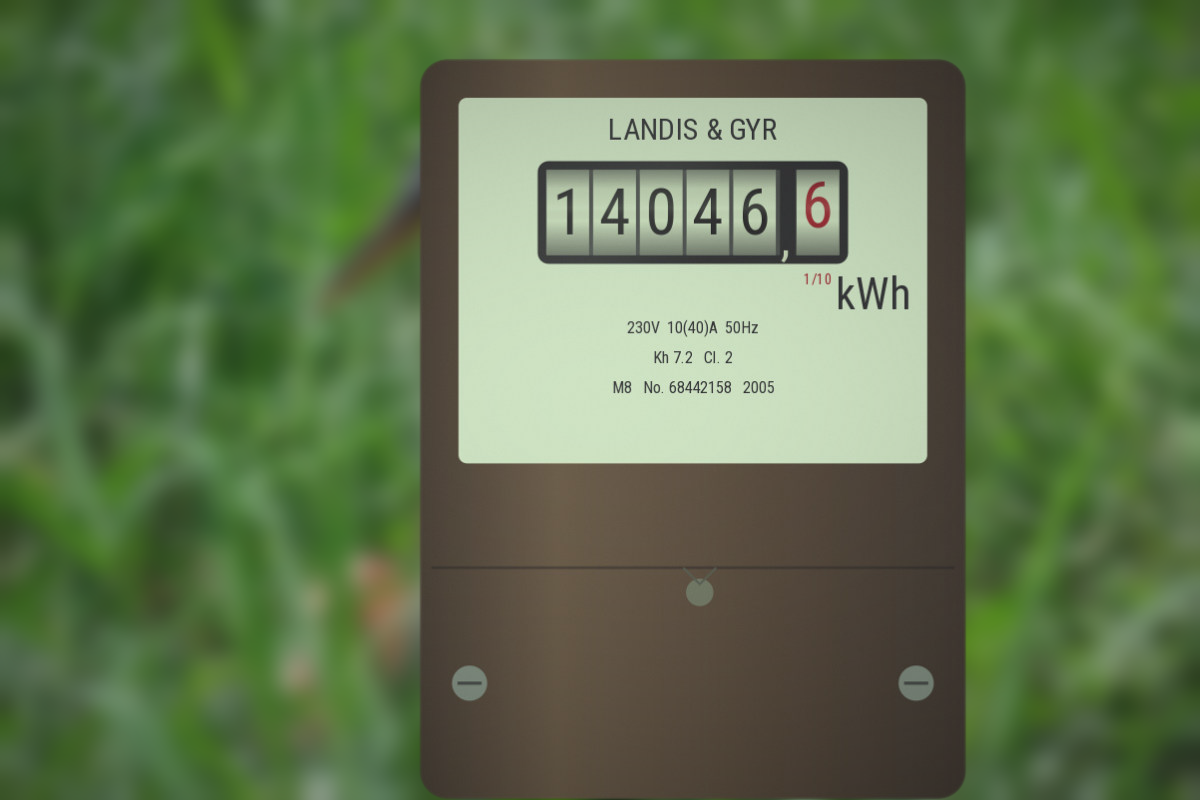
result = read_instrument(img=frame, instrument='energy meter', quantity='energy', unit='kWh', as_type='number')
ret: 14046.6 kWh
